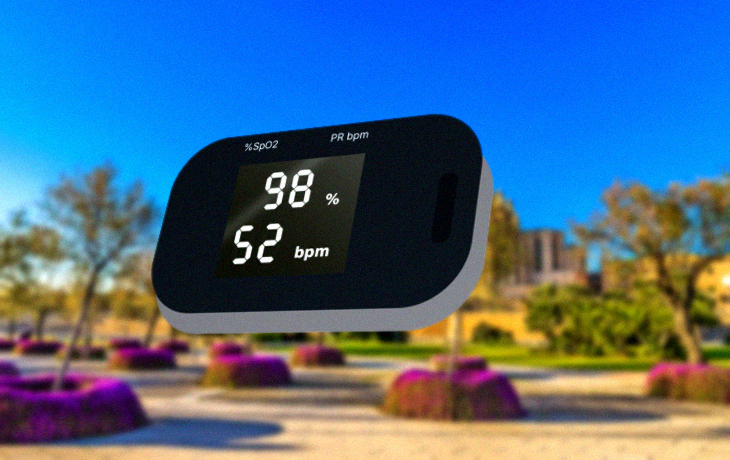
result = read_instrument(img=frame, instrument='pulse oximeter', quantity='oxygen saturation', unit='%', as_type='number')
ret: 98 %
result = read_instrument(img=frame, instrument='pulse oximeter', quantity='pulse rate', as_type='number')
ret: 52 bpm
